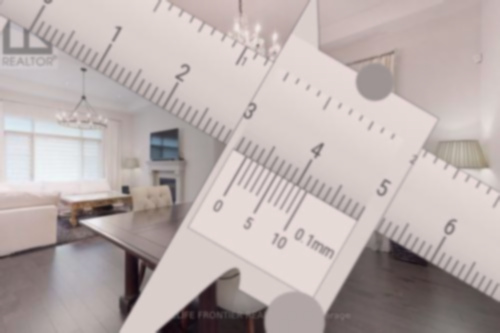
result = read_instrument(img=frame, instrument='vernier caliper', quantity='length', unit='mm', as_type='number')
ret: 32.5 mm
